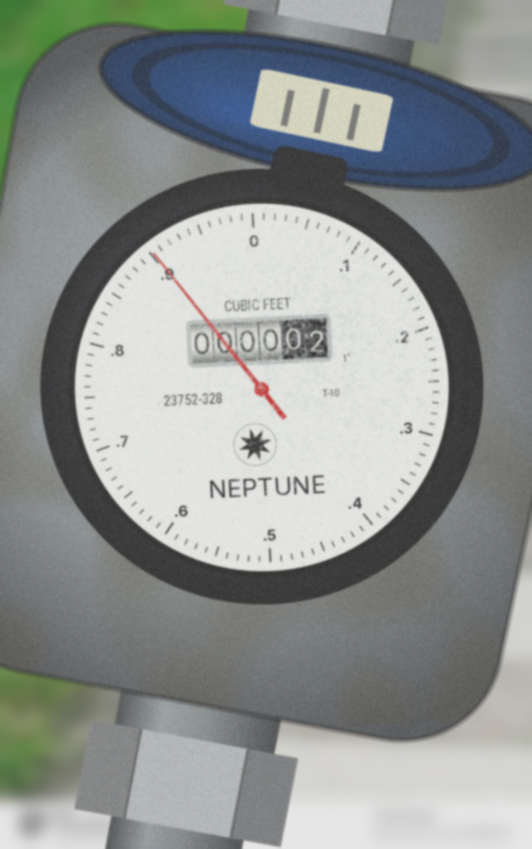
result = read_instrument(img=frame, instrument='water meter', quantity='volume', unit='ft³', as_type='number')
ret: 1.90 ft³
